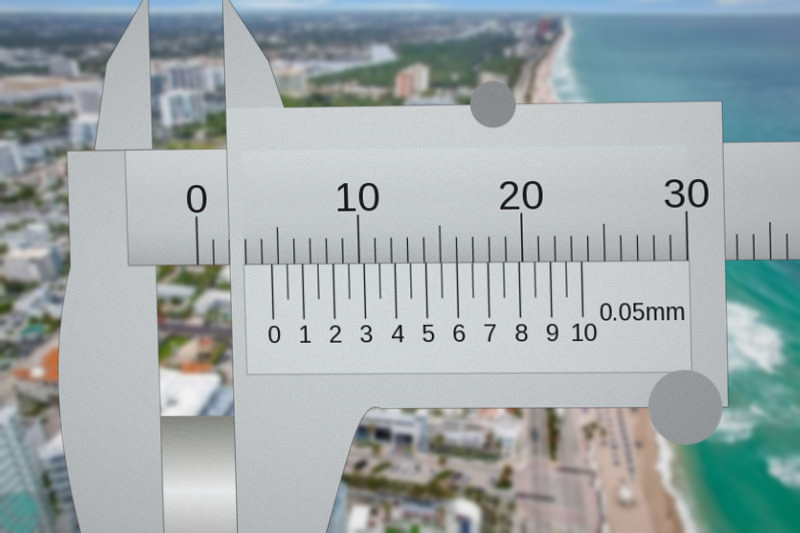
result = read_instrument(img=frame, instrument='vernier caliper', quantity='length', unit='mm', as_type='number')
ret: 4.6 mm
